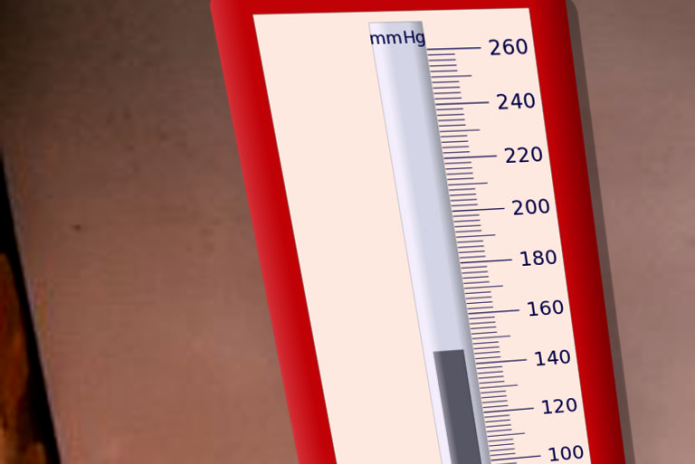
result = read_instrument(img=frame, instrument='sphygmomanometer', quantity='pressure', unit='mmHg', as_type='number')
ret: 146 mmHg
